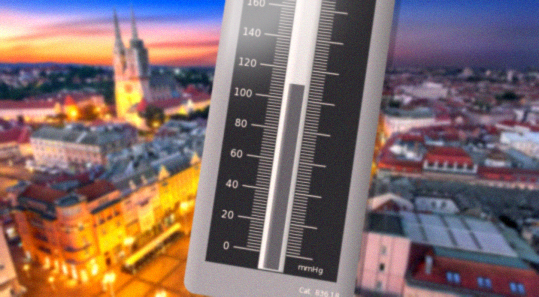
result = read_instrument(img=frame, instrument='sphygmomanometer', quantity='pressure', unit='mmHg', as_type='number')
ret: 110 mmHg
